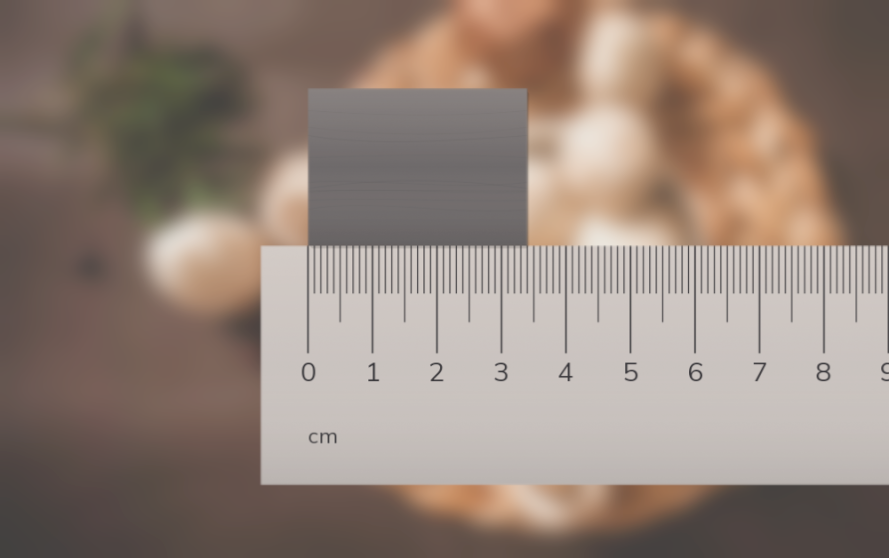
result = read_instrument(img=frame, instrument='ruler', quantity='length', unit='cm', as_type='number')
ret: 3.4 cm
